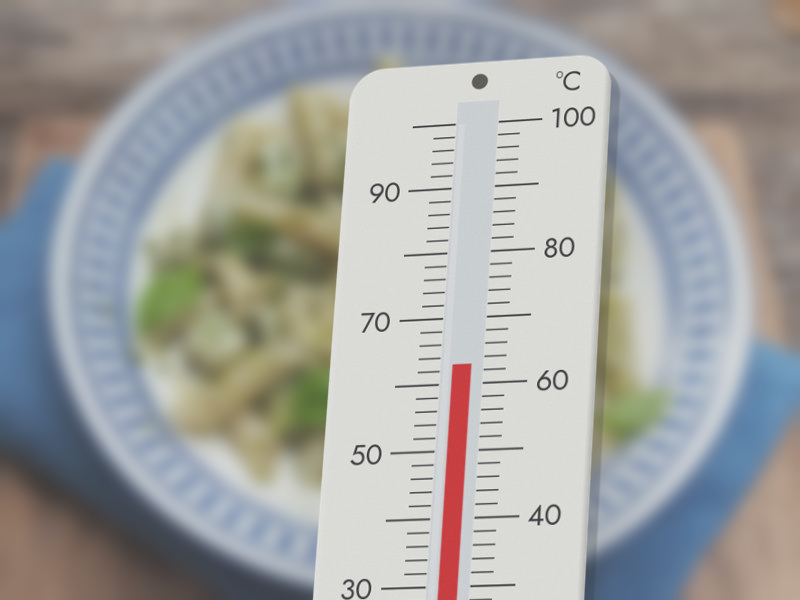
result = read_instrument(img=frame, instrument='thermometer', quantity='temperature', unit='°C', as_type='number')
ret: 63 °C
